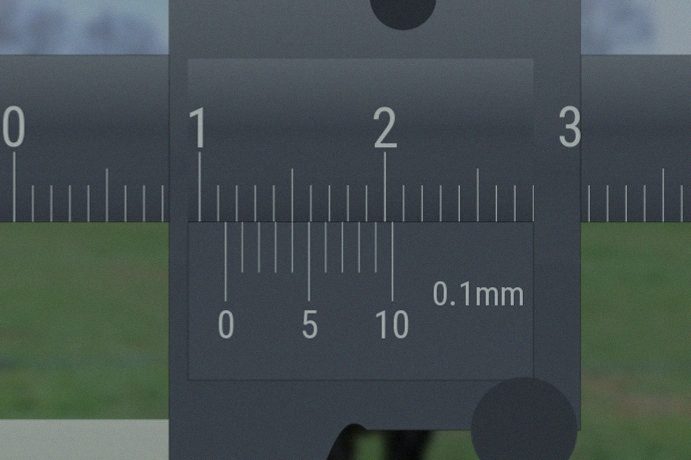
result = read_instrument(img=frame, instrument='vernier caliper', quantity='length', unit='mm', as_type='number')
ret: 11.4 mm
